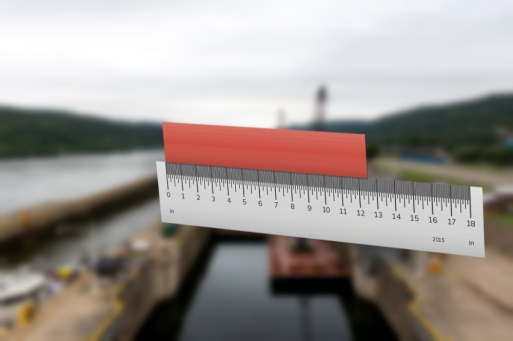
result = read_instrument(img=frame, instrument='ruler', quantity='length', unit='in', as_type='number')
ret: 12.5 in
